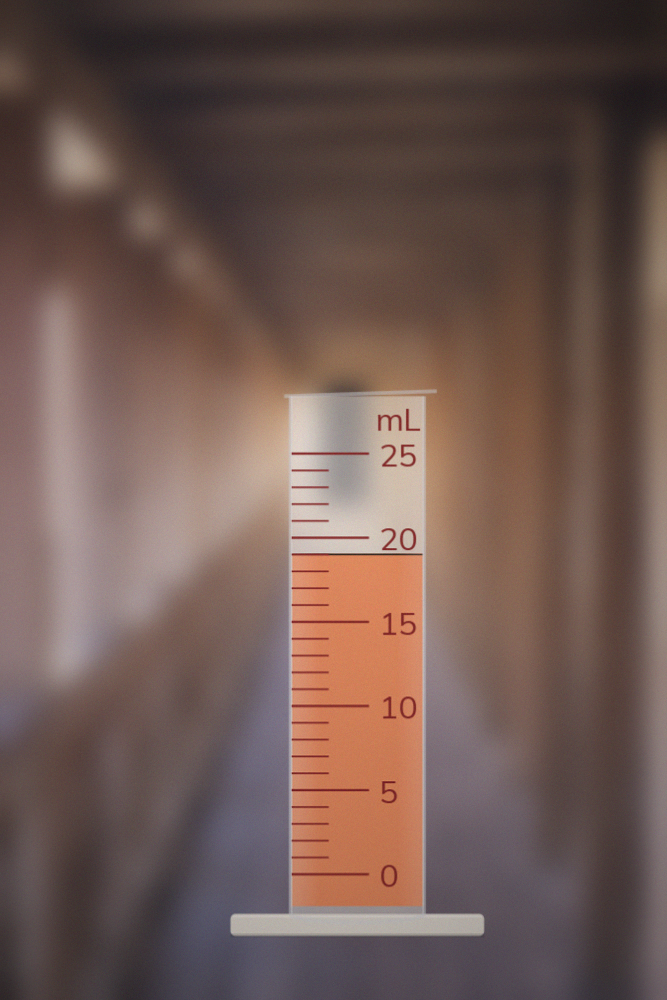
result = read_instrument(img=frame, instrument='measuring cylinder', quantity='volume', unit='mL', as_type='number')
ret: 19 mL
